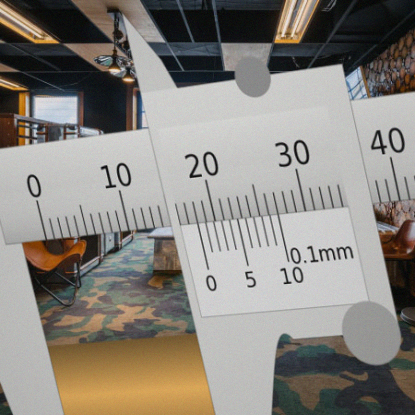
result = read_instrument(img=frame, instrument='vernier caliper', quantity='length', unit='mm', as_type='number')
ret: 18.0 mm
